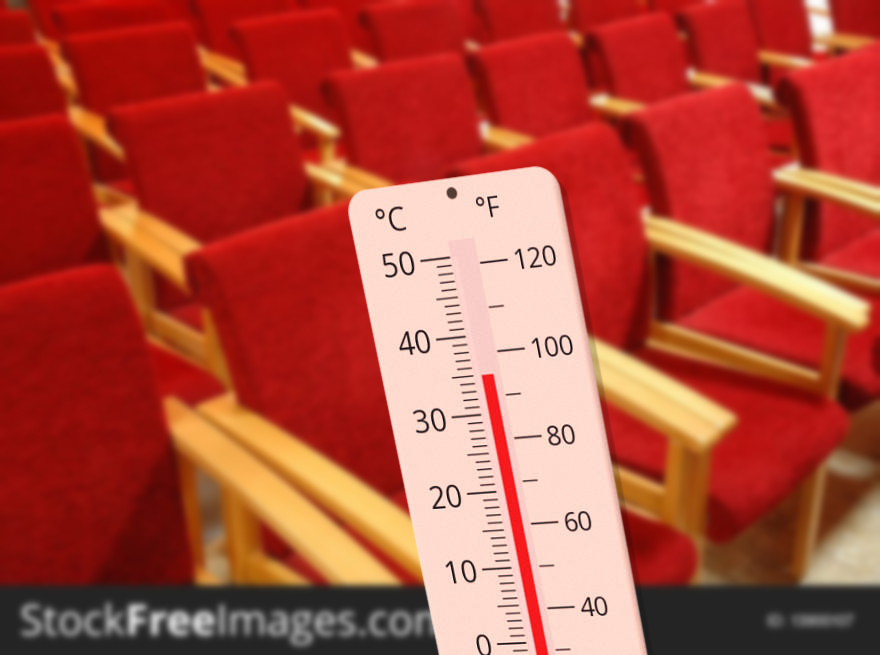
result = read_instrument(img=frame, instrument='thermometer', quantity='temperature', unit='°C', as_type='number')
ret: 35 °C
